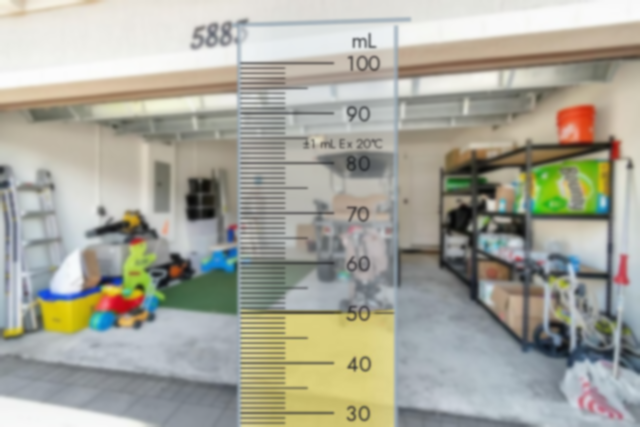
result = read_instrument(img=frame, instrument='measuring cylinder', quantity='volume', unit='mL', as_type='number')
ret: 50 mL
